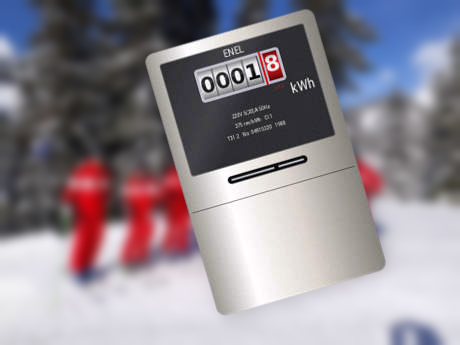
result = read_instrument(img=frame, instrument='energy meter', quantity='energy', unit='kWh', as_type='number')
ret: 1.8 kWh
